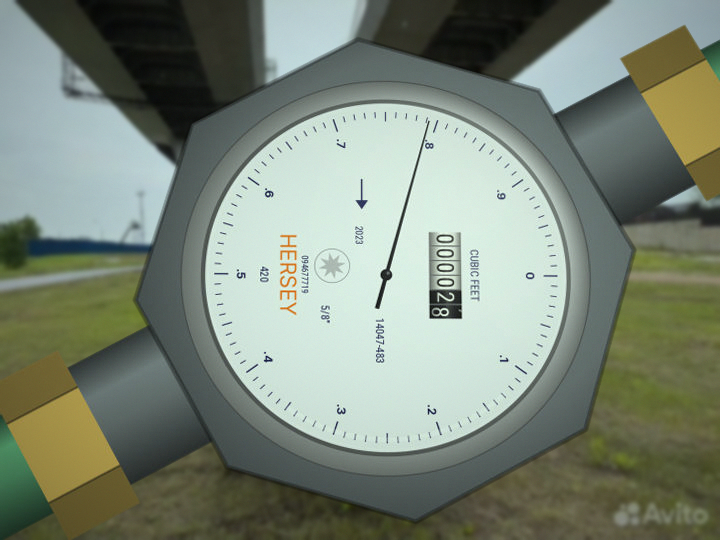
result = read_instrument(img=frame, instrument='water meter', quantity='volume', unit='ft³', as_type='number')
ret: 27.79 ft³
